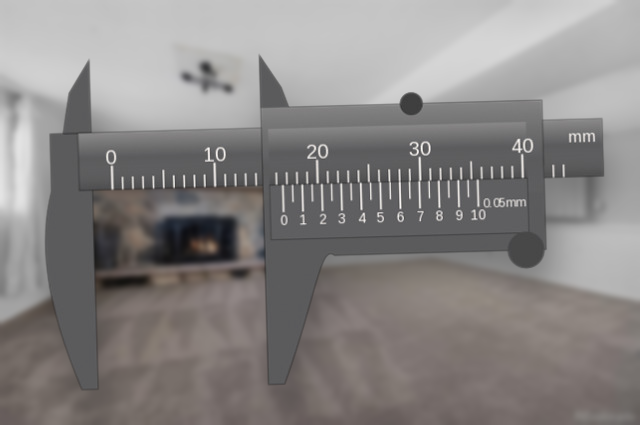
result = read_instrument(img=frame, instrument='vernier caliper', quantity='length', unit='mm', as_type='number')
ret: 16.6 mm
